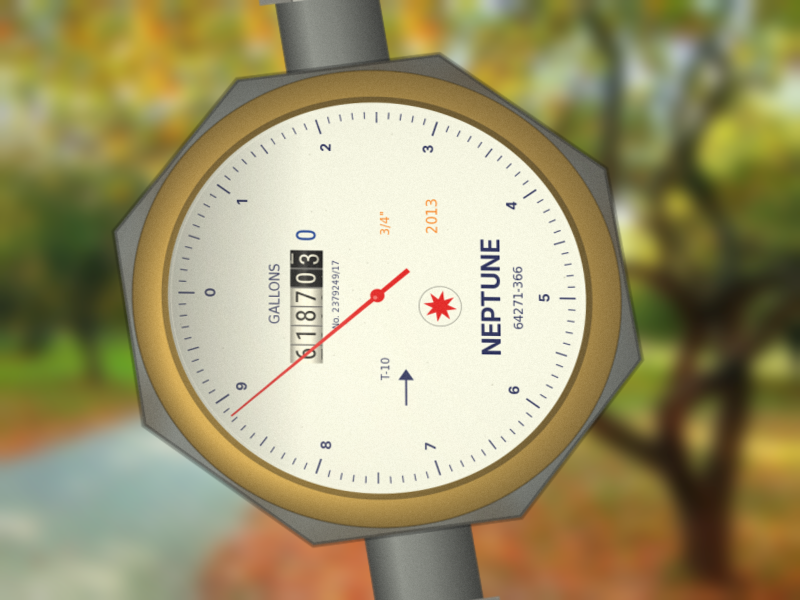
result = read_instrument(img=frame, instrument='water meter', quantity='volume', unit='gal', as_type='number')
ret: 6187028.8 gal
